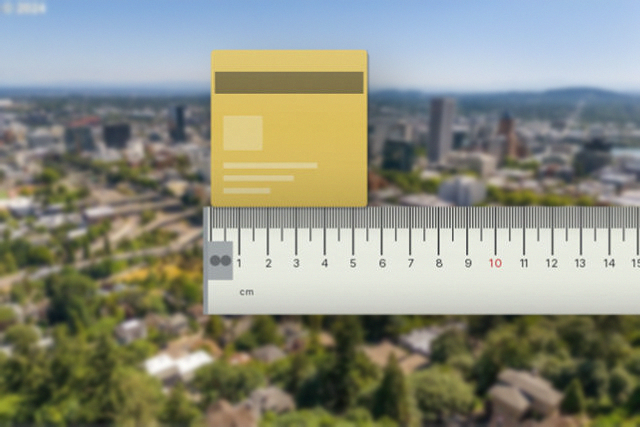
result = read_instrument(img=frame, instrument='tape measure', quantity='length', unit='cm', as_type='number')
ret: 5.5 cm
